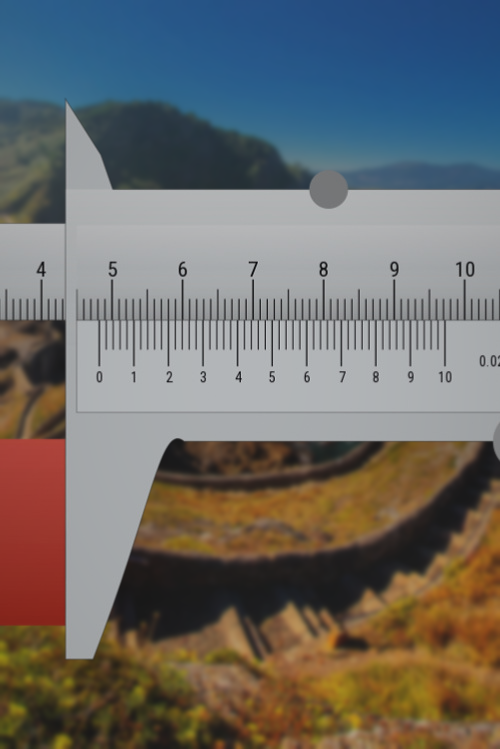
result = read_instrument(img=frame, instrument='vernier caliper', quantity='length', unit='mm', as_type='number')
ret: 48.2 mm
